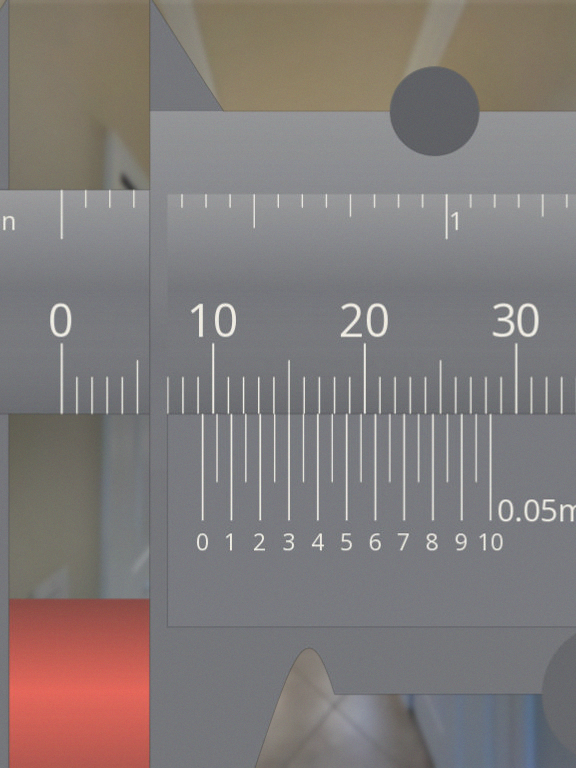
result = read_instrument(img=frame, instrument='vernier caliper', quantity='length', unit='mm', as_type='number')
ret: 9.3 mm
